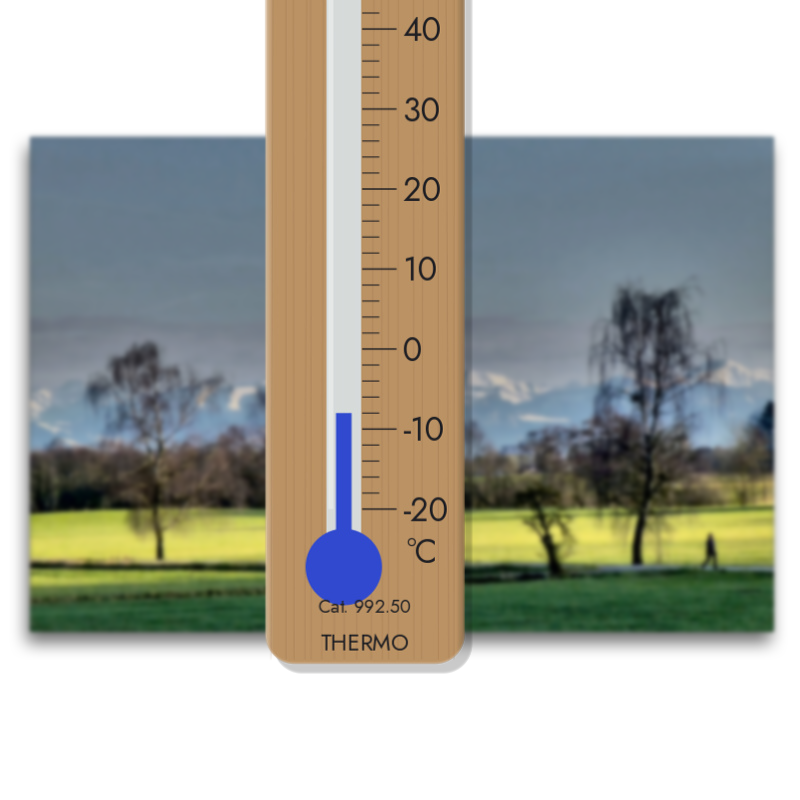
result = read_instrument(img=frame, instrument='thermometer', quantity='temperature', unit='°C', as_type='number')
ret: -8 °C
